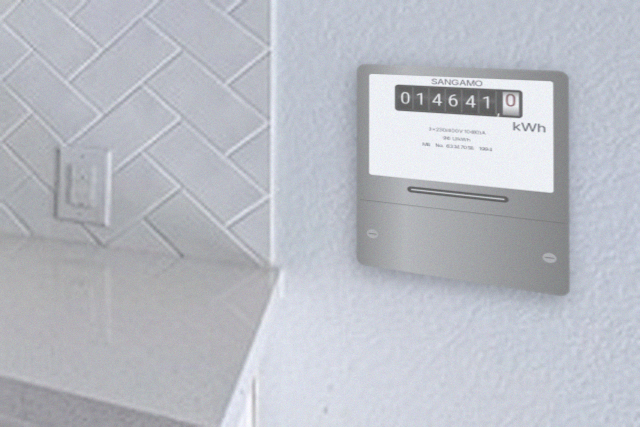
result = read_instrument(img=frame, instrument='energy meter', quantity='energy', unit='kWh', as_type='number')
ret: 14641.0 kWh
